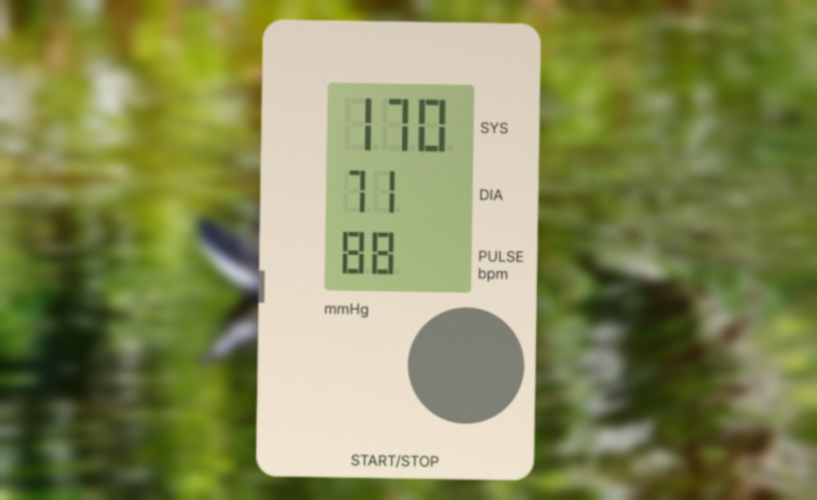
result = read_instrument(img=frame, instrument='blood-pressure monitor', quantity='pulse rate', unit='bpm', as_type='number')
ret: 88 bpm
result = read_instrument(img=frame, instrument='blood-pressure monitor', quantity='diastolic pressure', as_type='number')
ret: 71 mmHg
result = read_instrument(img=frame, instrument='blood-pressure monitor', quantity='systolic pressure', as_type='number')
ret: 170 mmHg
